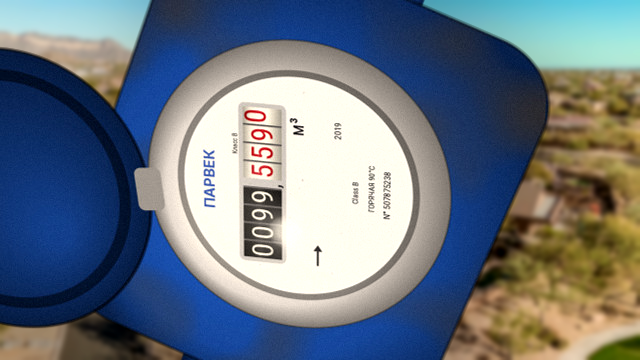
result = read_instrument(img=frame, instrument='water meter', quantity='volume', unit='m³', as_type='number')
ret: 99.5590 m³
